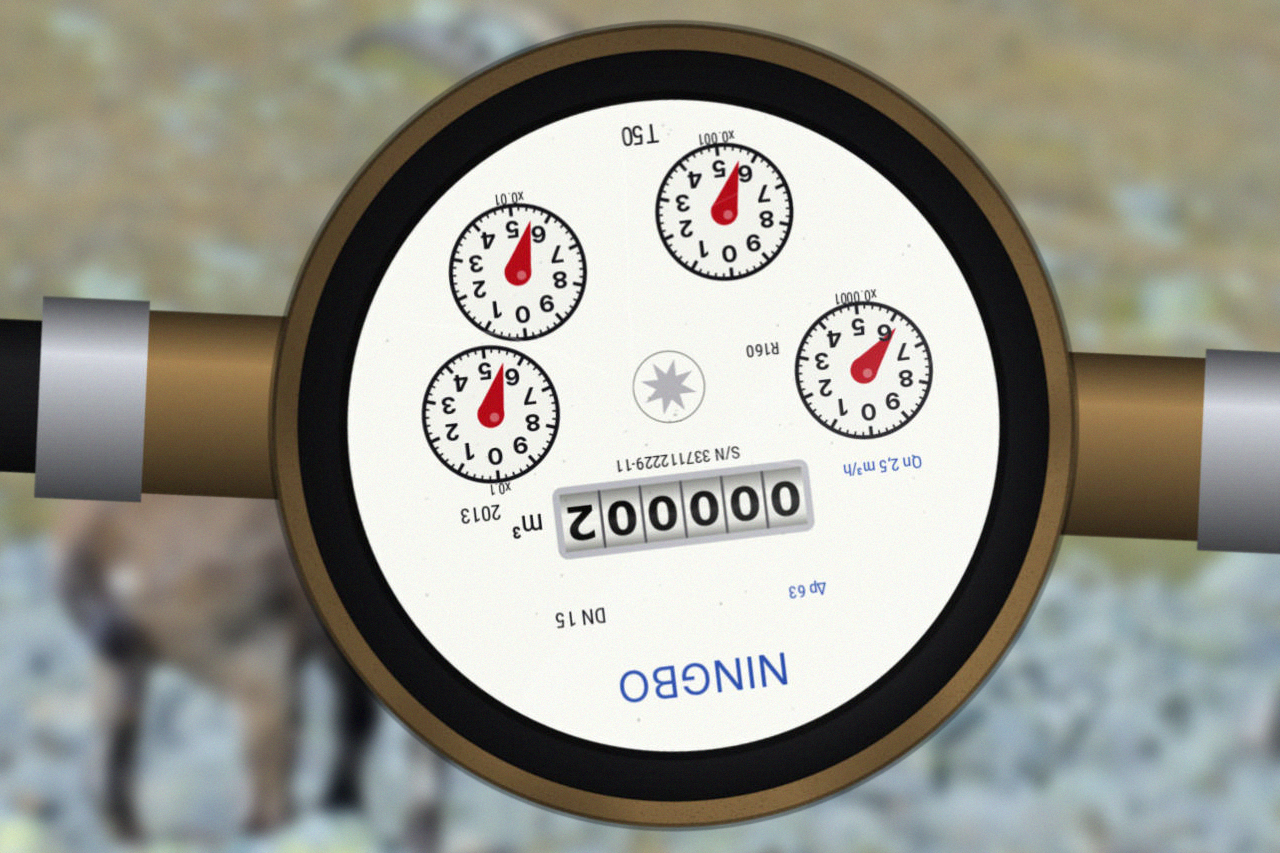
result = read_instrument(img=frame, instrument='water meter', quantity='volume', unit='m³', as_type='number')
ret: 2.5556 m³
